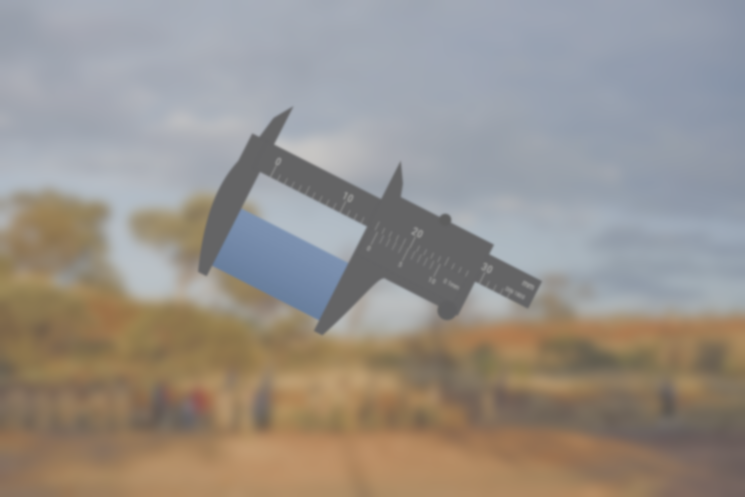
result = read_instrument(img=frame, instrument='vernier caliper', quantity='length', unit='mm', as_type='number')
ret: 15.4 mm
